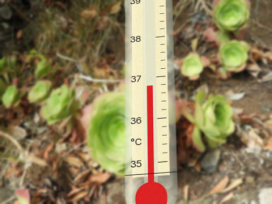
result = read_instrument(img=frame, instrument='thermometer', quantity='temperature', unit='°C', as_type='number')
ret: 36.8 °C
